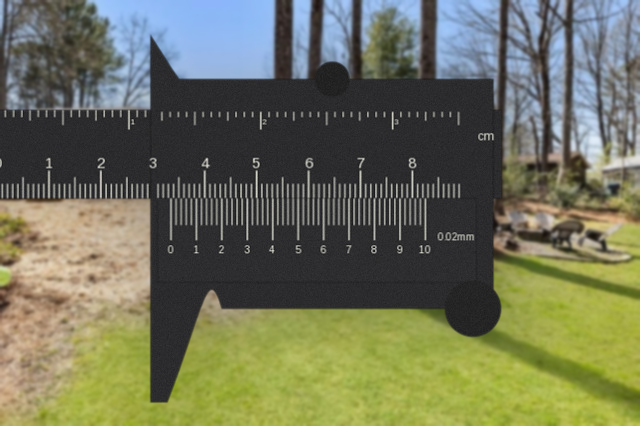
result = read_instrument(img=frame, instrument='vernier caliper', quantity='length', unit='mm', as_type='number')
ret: 33.5 mm
